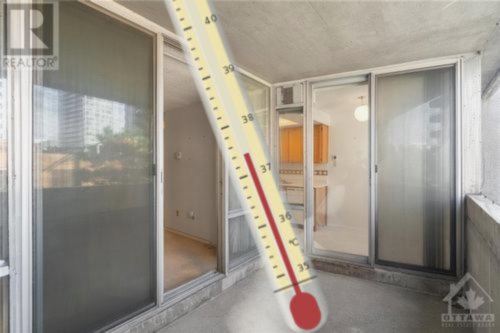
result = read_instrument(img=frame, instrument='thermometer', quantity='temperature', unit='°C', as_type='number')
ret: 37.4 °C
